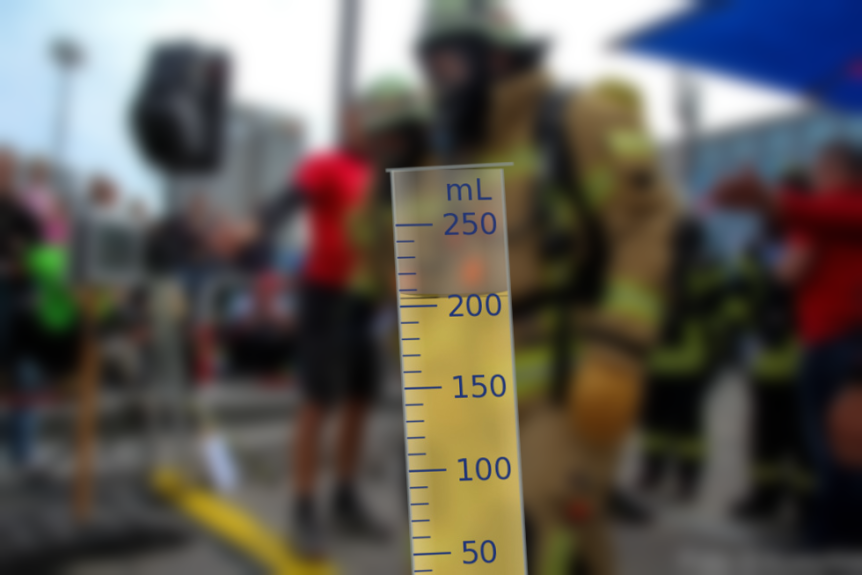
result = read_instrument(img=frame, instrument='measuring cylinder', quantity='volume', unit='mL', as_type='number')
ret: 205 mL
